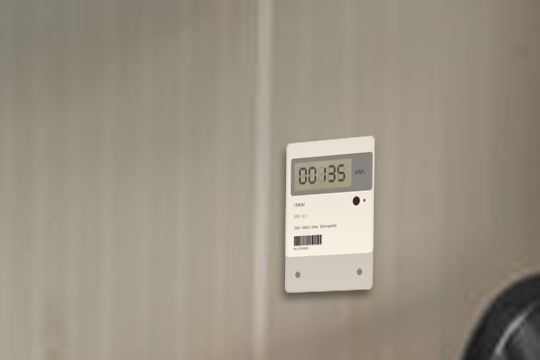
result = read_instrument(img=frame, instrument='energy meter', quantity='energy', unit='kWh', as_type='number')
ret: 135 kWh
